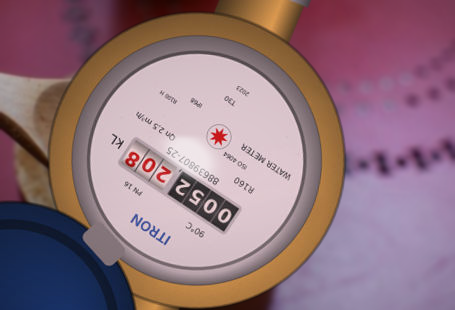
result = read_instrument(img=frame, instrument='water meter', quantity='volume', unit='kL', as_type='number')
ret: 52.208 kL
